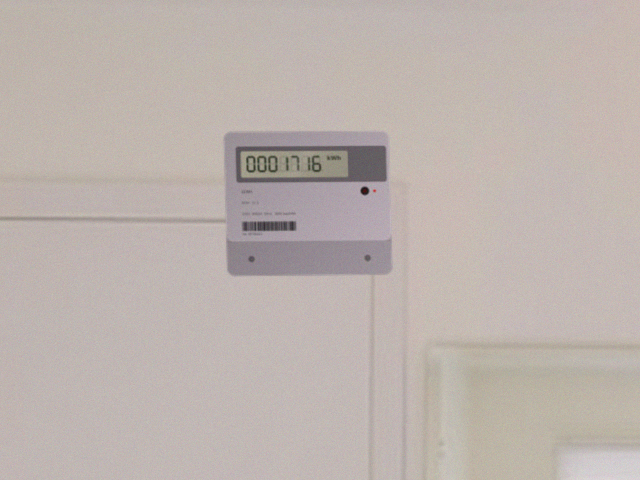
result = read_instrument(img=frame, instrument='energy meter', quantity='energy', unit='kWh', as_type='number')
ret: 1716 kWh
